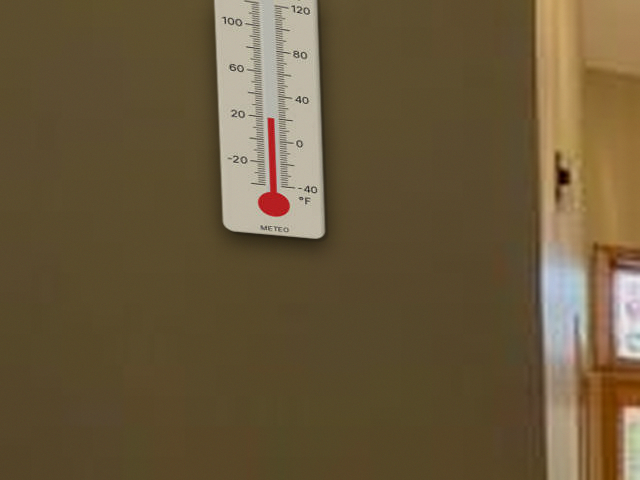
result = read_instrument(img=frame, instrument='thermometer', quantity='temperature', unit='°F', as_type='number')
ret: 20 °F
